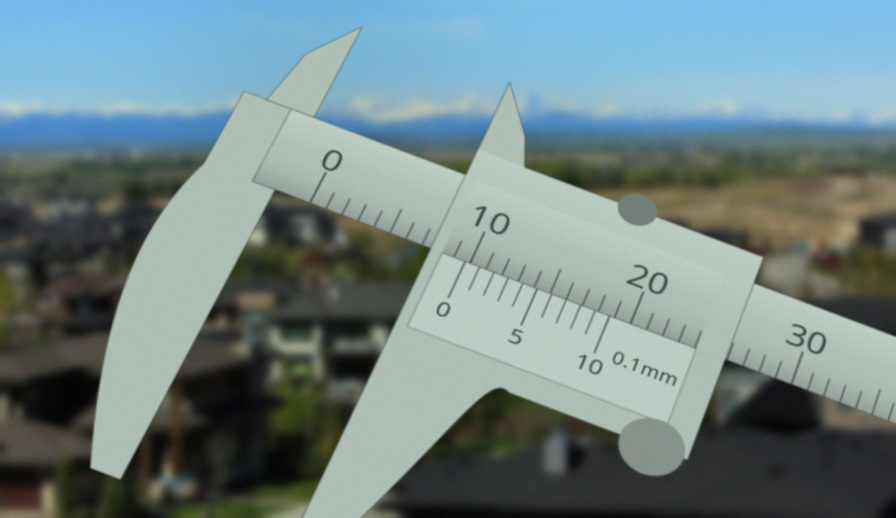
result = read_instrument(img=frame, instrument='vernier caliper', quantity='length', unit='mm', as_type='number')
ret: 9.7 mm
